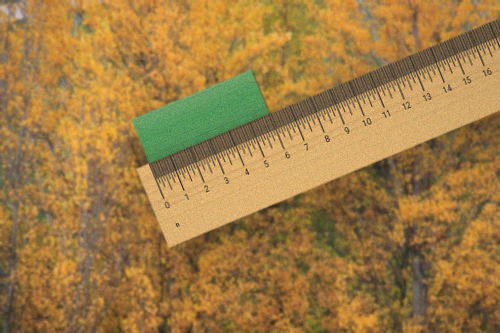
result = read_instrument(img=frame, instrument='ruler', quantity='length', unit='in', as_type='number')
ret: 6 in
